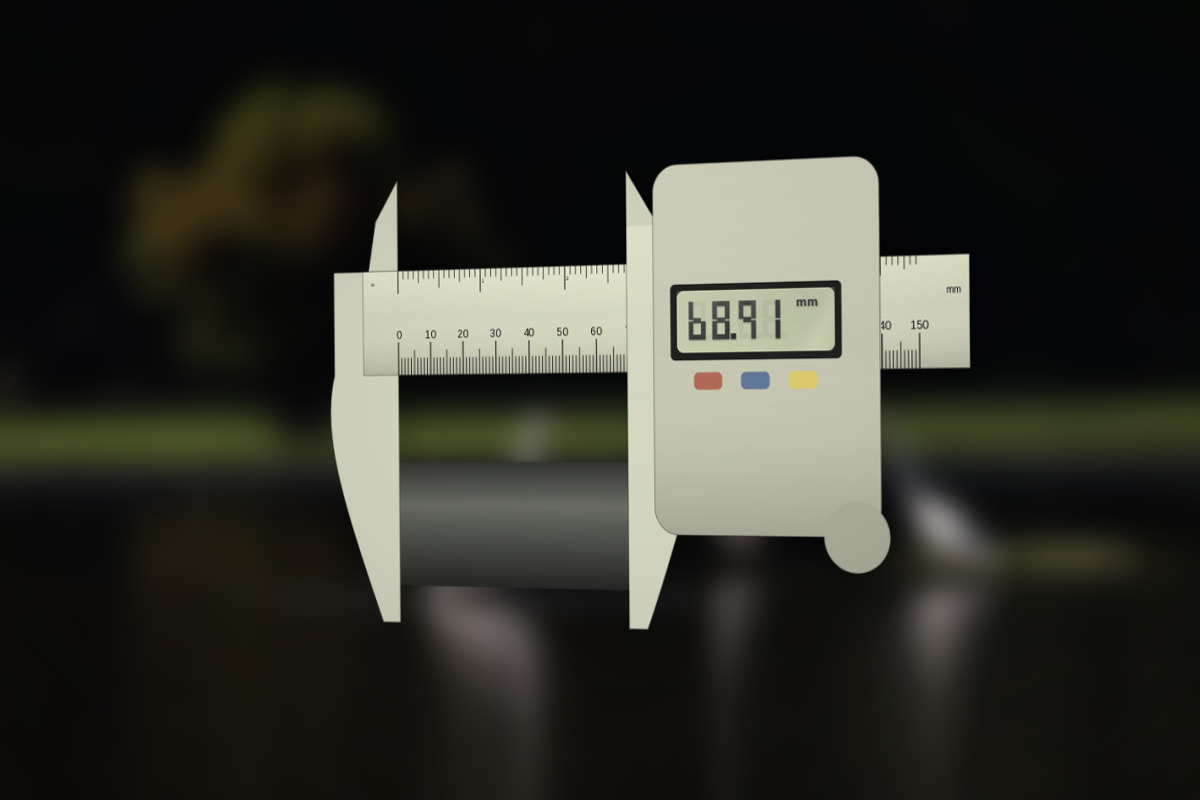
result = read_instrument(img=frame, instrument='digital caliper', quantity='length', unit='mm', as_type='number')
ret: 68.91 mm
